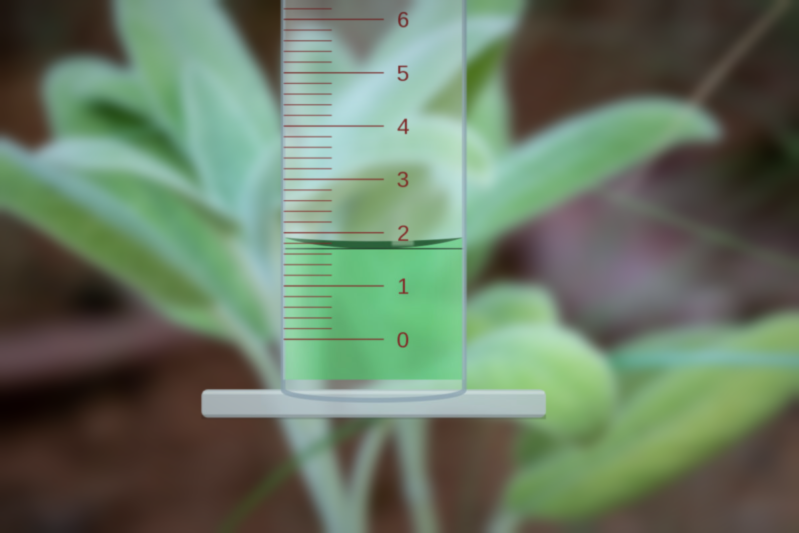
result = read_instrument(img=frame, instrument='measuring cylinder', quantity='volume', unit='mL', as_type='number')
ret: 1.7 mL
